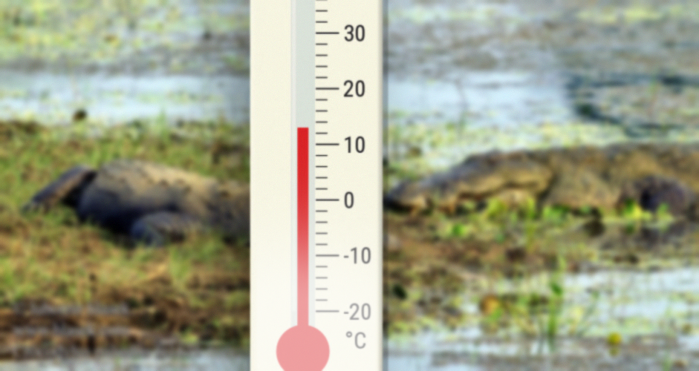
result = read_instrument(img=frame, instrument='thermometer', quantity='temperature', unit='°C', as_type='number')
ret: 13 °C
